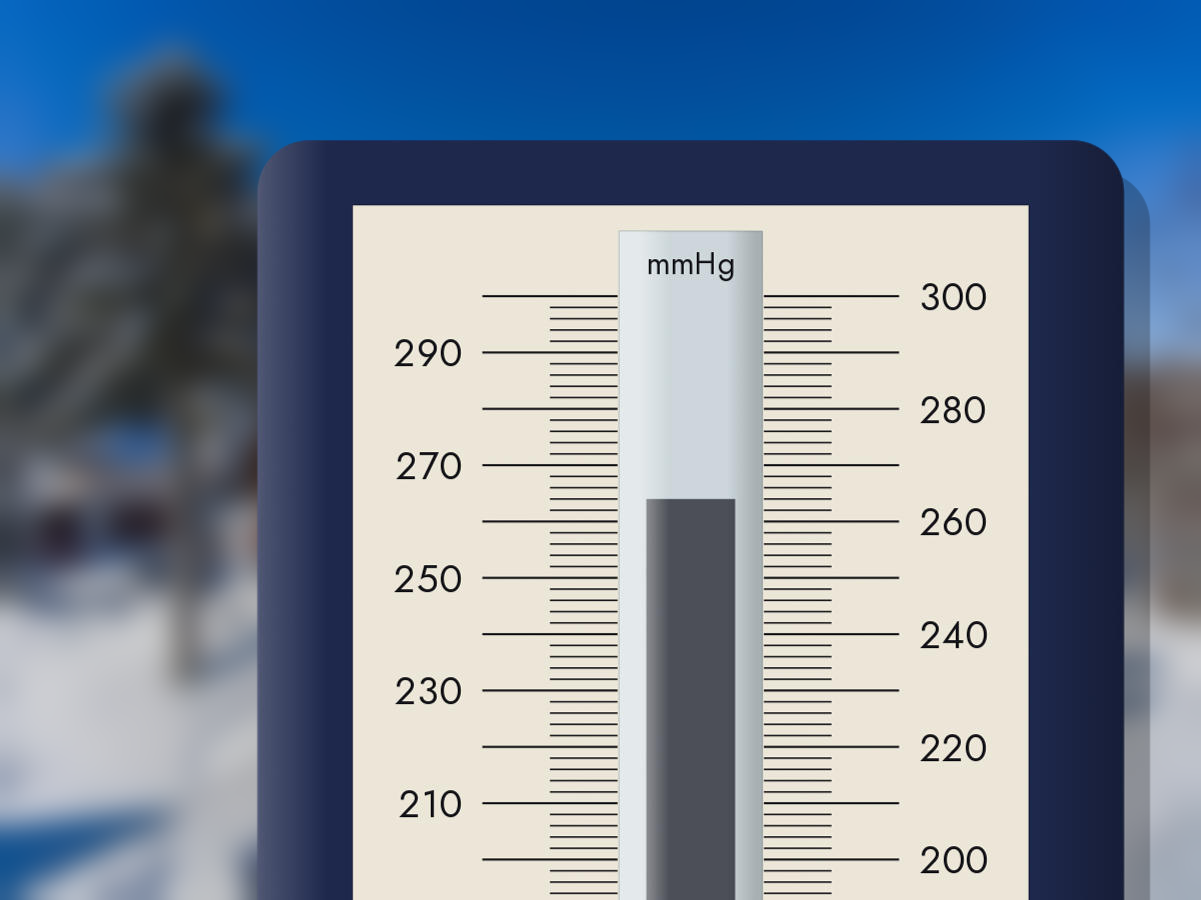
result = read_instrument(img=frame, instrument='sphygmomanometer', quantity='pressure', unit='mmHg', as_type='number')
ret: 264 mmHg
